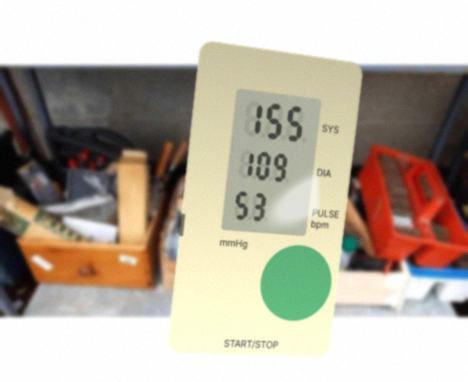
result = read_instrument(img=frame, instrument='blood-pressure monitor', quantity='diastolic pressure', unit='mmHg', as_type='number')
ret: 109 mmHg
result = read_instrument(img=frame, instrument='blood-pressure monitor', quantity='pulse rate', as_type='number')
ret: 53 bpm
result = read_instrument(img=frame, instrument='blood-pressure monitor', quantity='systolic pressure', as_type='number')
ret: 155 mmHg
